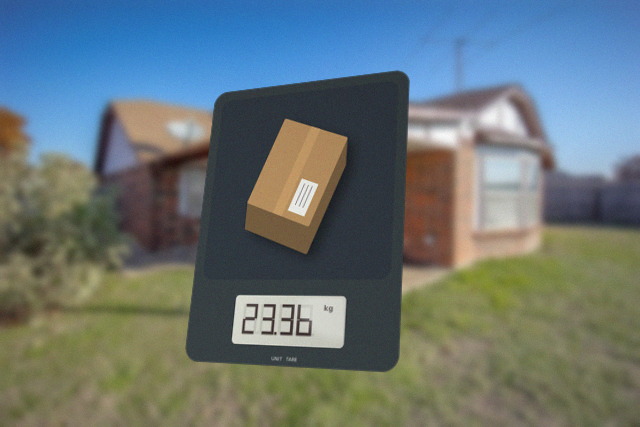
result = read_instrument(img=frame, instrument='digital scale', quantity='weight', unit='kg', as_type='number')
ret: 23.36 kg
